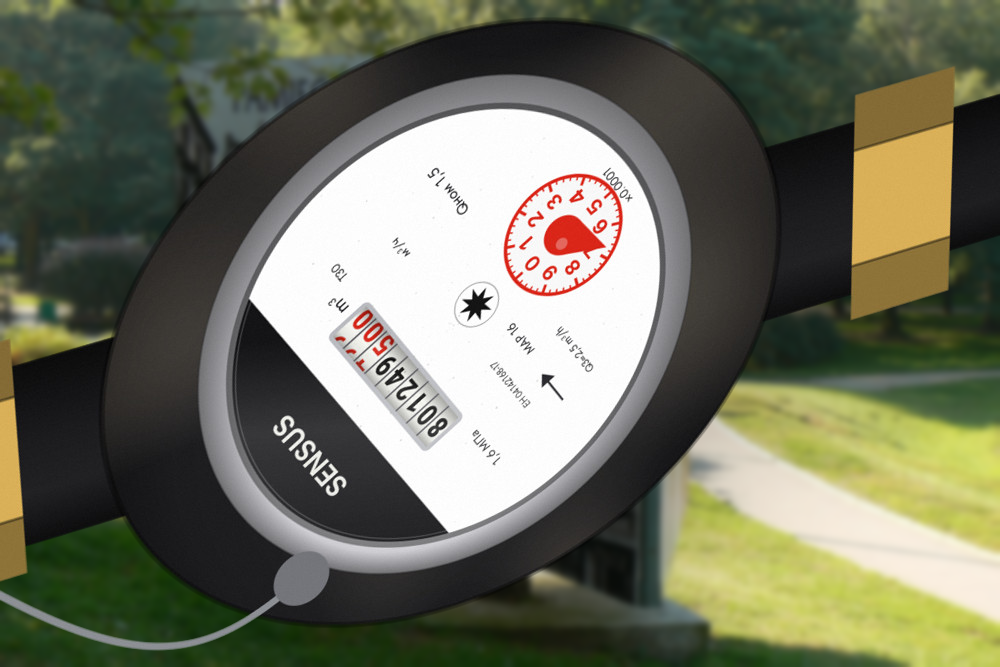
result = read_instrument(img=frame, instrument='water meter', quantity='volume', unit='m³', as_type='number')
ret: 801249.4996 m³
